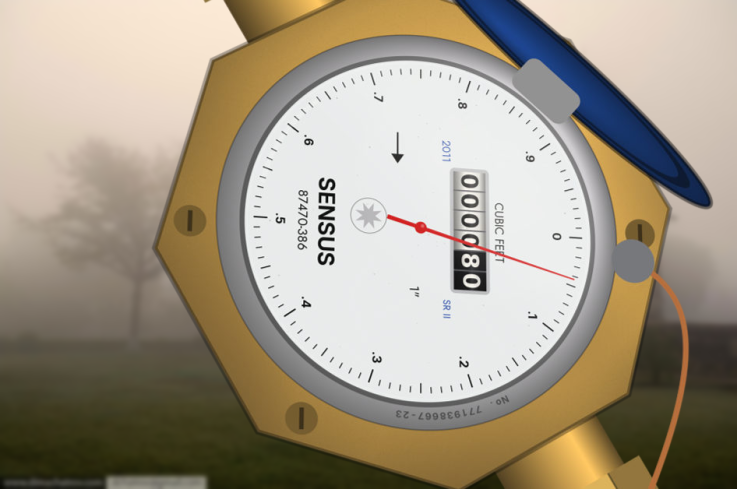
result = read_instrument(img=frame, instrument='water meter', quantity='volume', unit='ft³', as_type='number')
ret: 80.04 ft³
